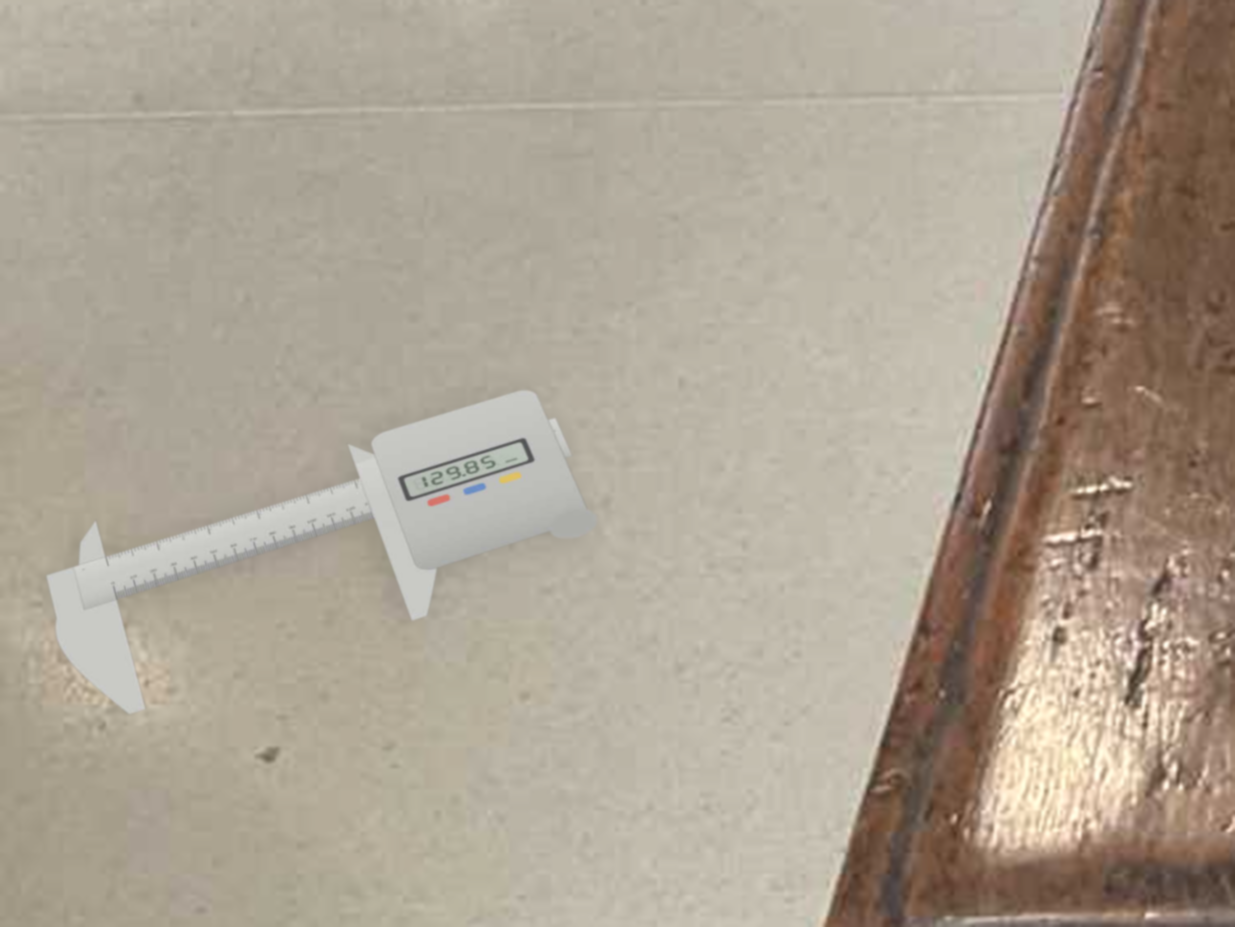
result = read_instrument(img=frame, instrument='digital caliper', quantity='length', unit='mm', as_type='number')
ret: 129.85 mm
